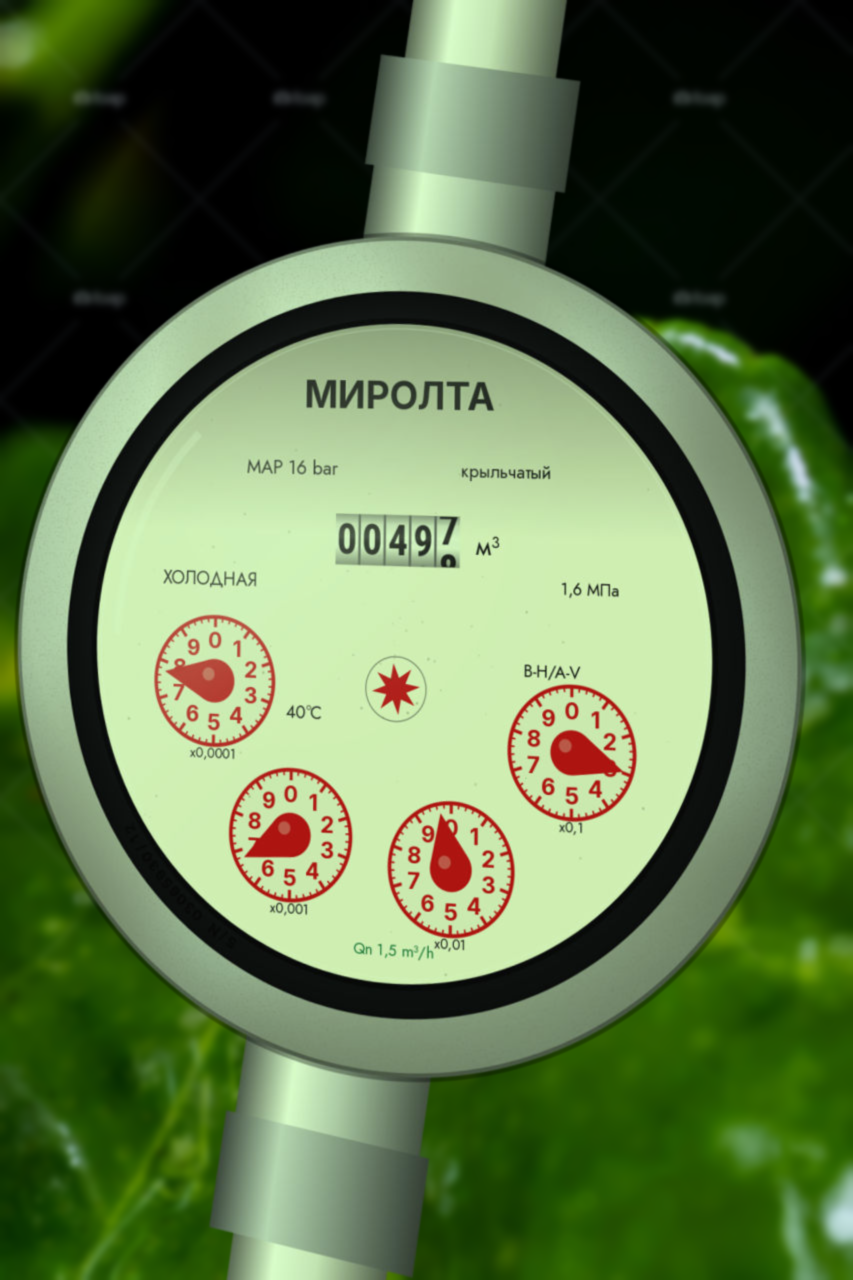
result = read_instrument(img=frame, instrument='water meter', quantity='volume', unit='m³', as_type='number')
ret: 497.2967 m³
